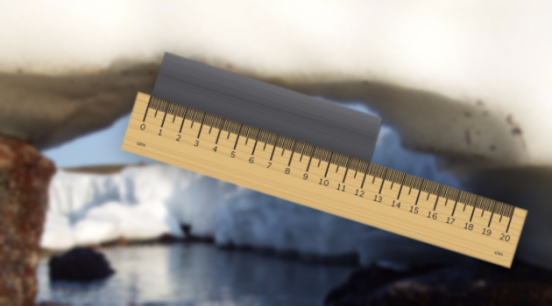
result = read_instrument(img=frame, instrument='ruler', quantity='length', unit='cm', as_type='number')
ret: 12 cm
